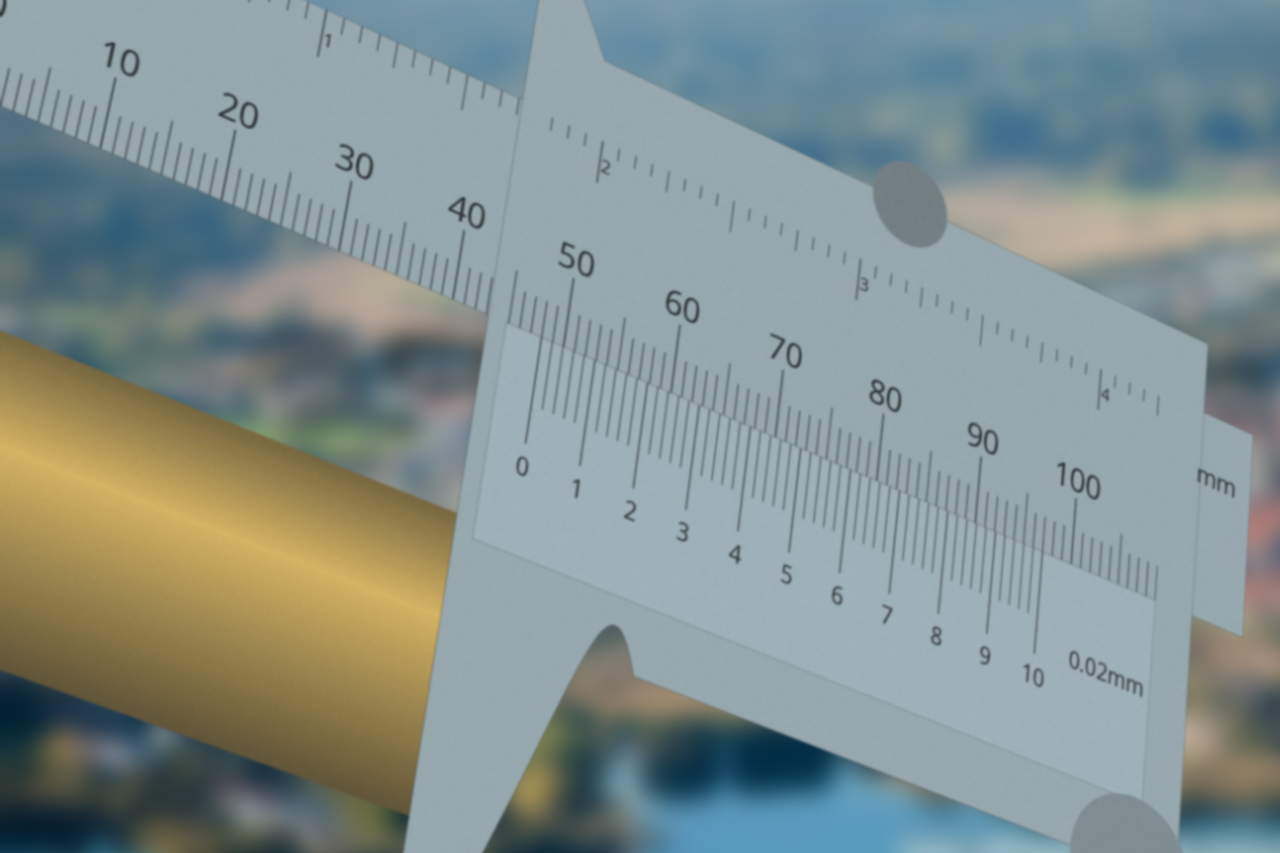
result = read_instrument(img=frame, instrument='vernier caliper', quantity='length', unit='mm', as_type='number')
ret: 48.0 mm
